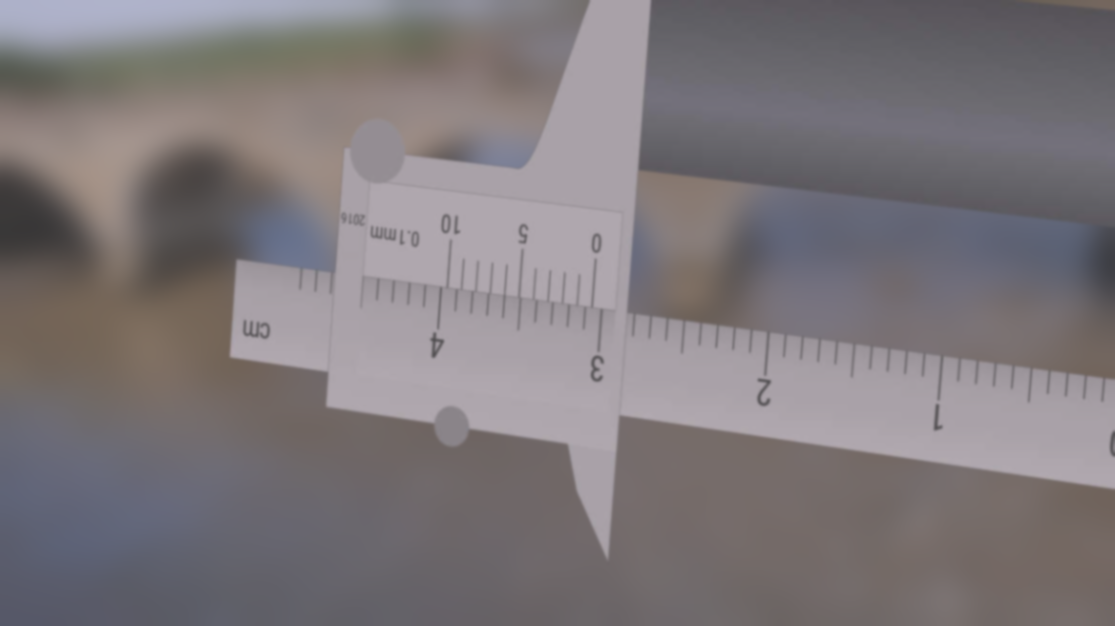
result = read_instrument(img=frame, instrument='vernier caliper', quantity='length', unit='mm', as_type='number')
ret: 30.6 mm
